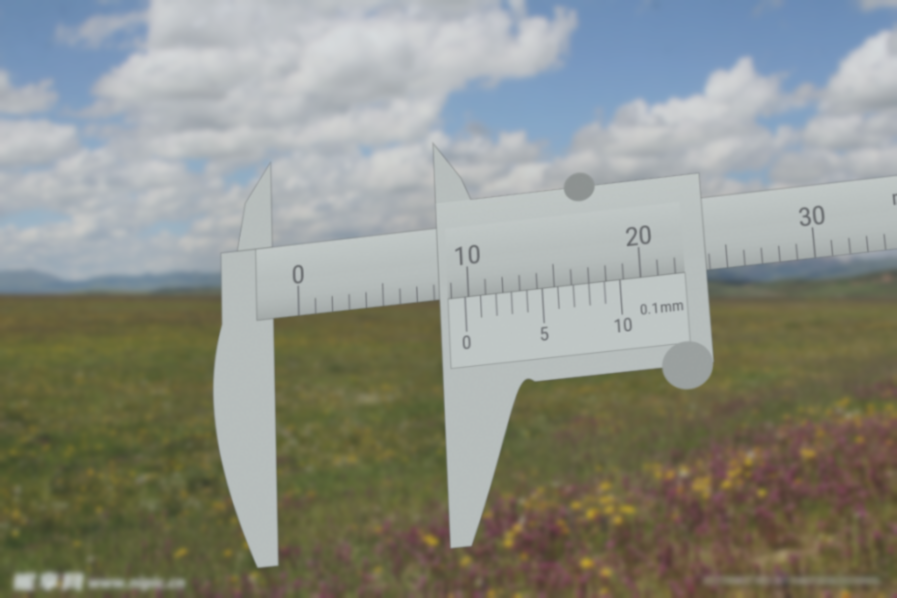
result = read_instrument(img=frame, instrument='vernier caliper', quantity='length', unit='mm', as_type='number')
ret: 9.8 mm
